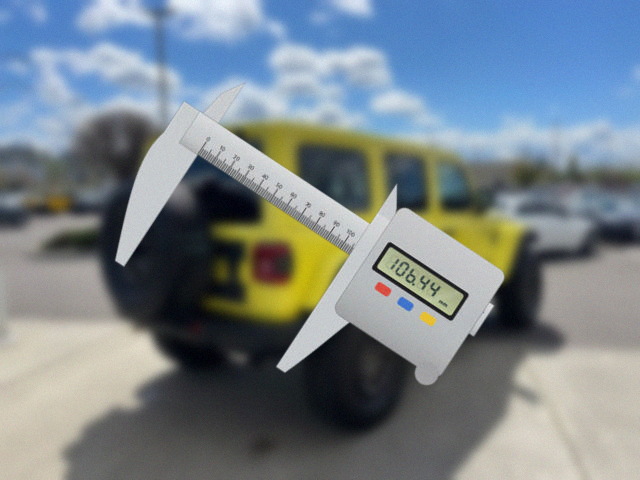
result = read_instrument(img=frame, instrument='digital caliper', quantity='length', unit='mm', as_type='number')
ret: 106.44 mm
